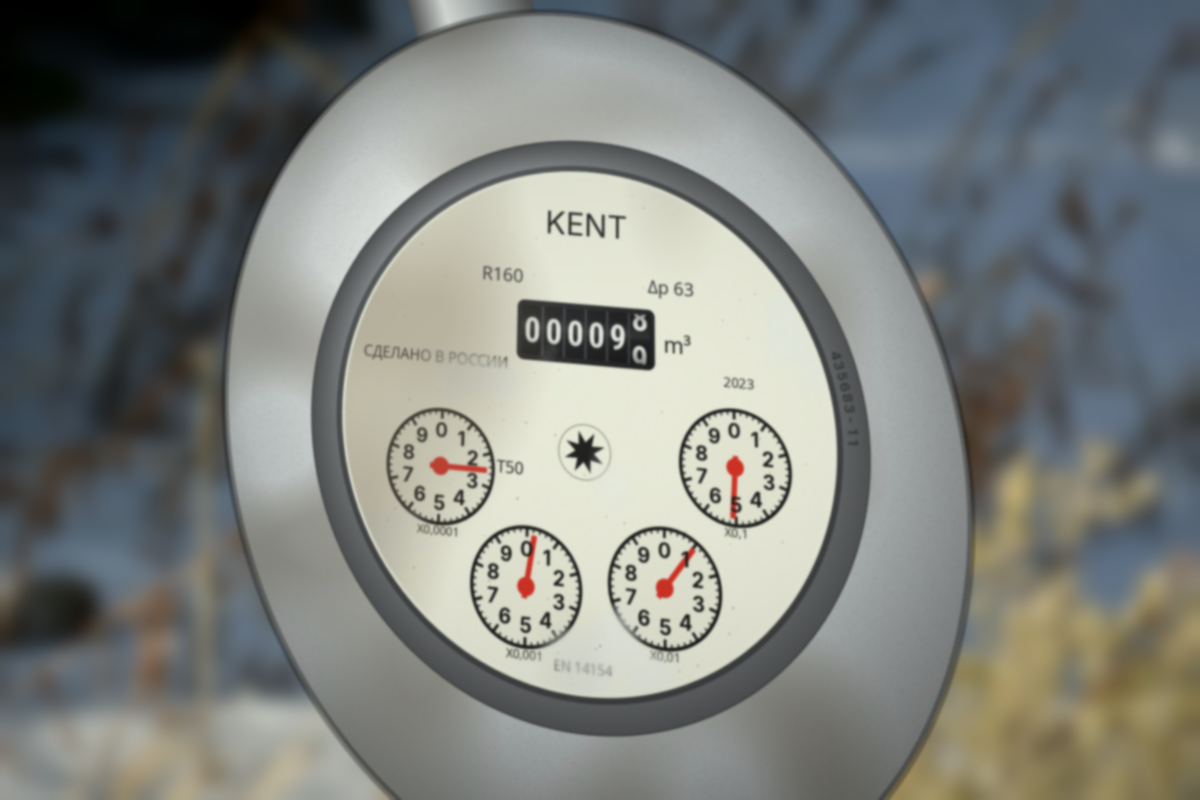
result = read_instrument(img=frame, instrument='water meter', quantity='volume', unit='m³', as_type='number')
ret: 98.5102 m³
